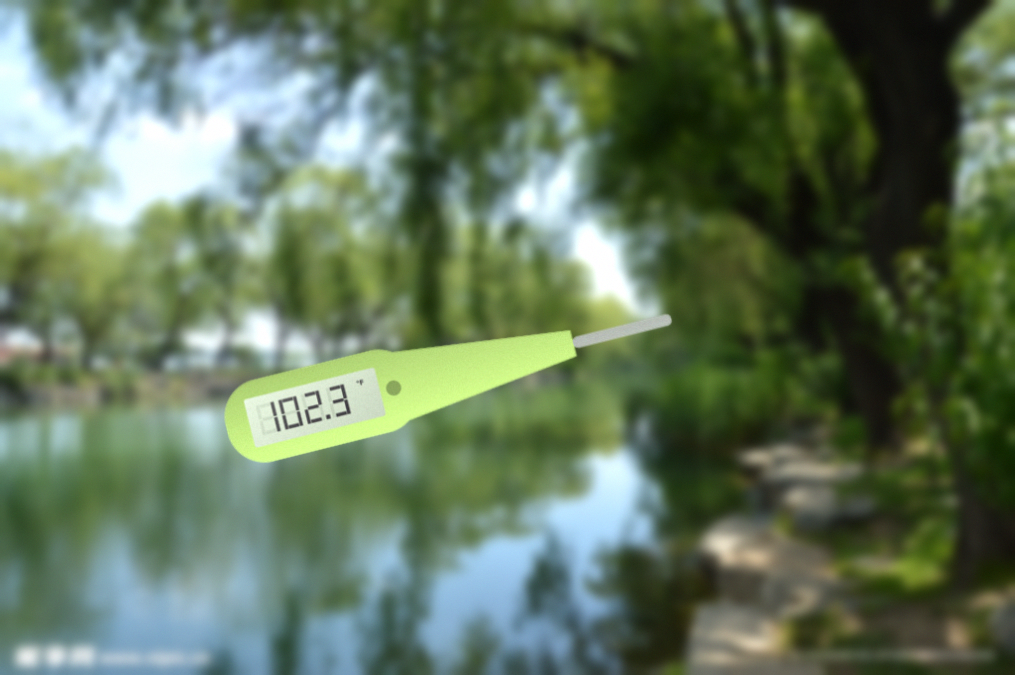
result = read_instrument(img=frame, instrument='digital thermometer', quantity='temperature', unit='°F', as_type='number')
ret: 102.3 °F
